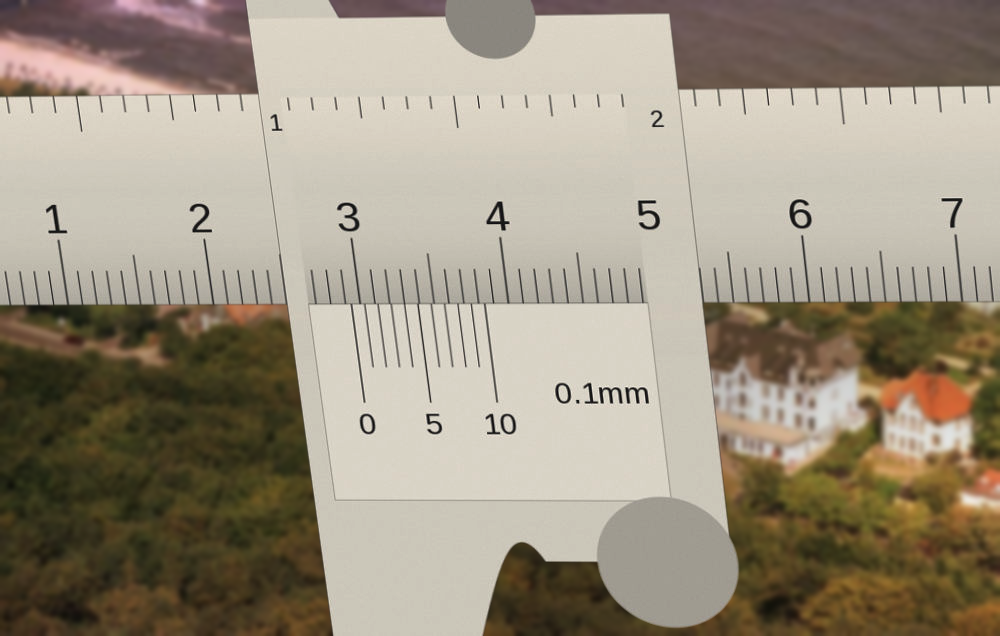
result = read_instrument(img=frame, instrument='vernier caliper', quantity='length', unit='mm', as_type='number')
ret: 29.4 mm
